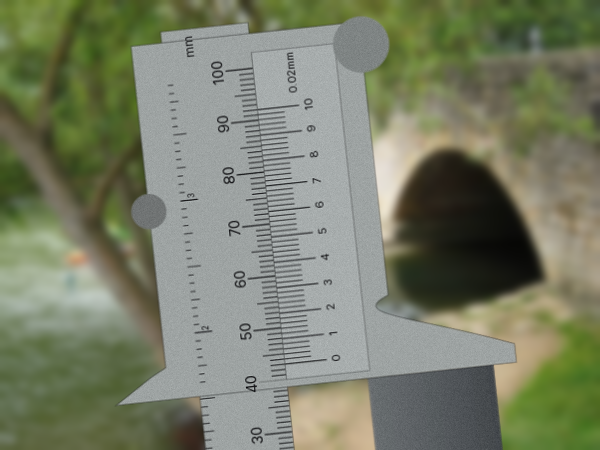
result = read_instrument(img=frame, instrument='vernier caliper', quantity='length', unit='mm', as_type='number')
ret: 43.0 mm
